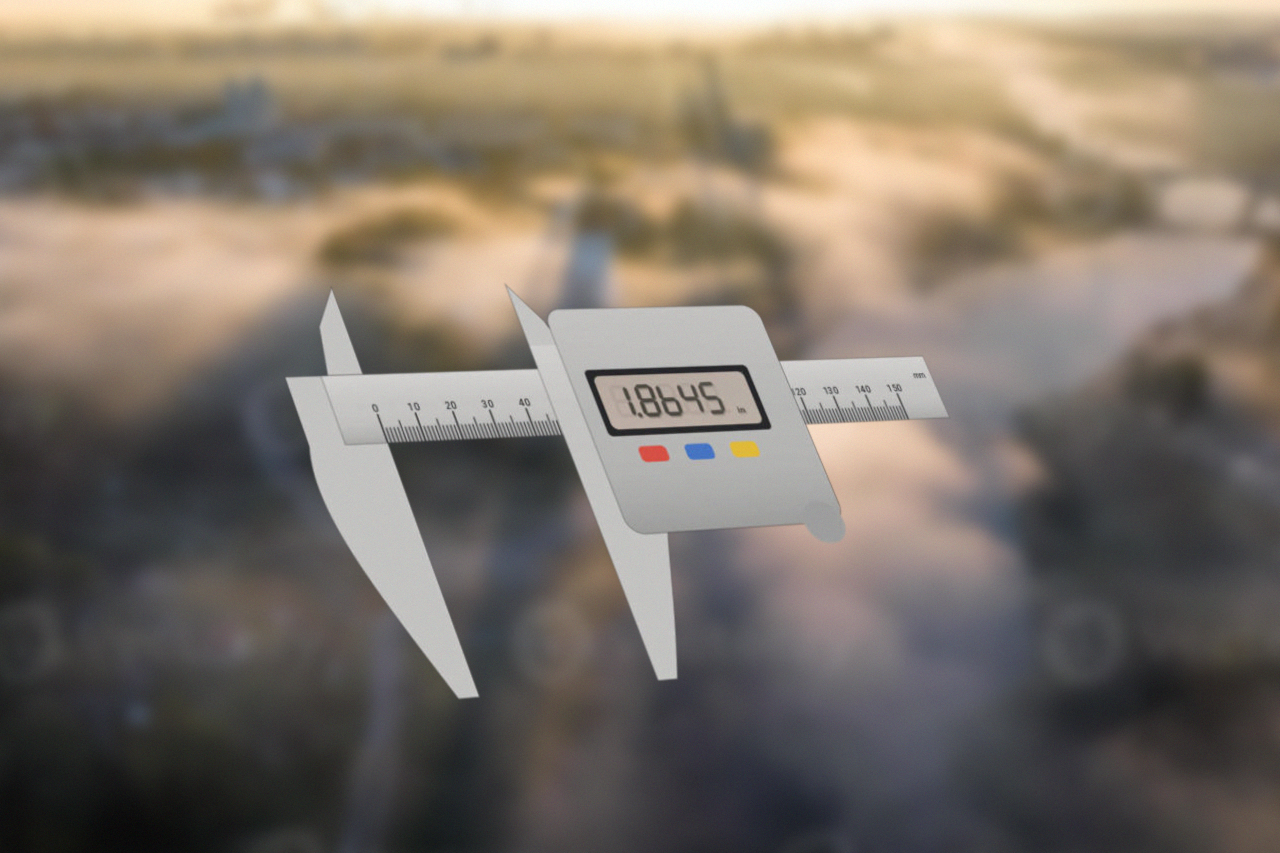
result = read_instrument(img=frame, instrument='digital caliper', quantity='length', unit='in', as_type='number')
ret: 1.8645 in
